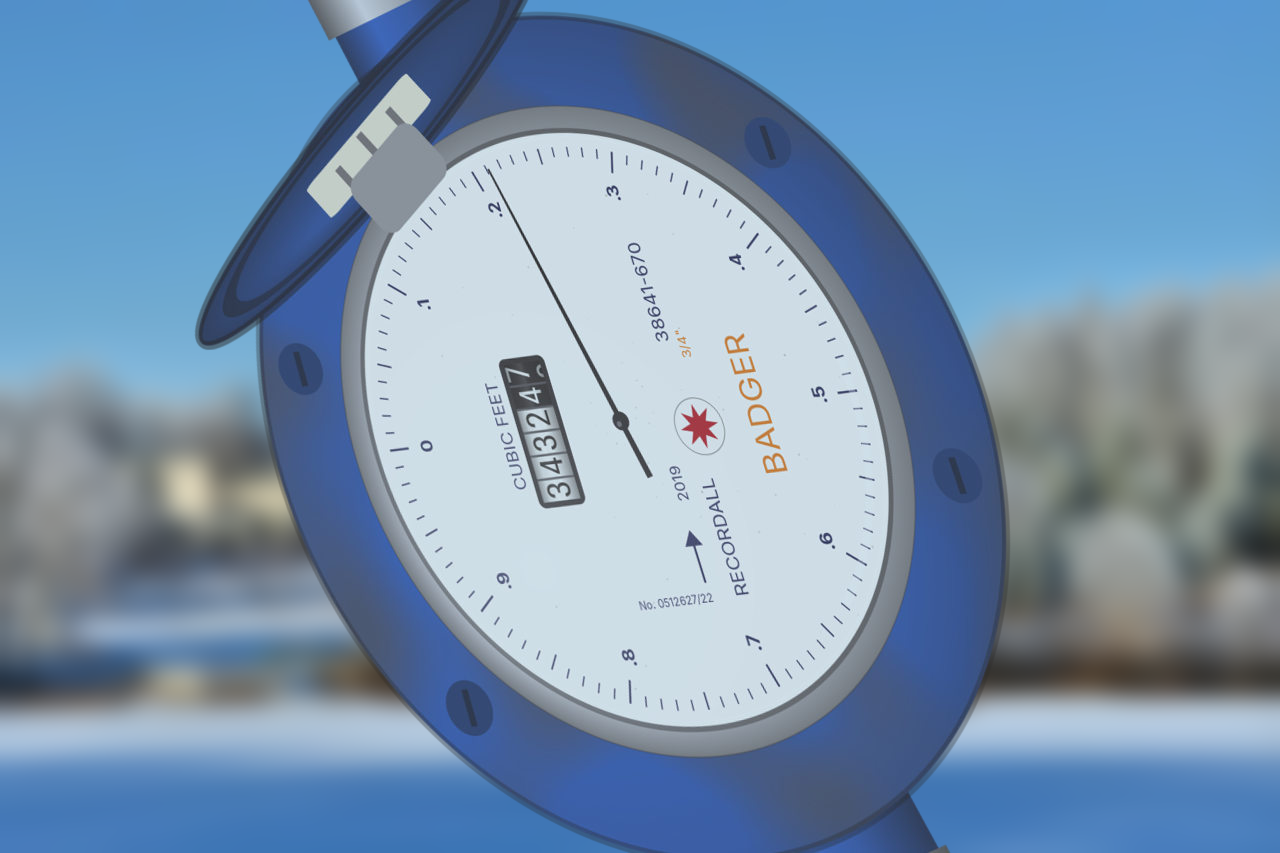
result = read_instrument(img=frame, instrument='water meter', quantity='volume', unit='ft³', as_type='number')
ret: 343247.21 ft³
